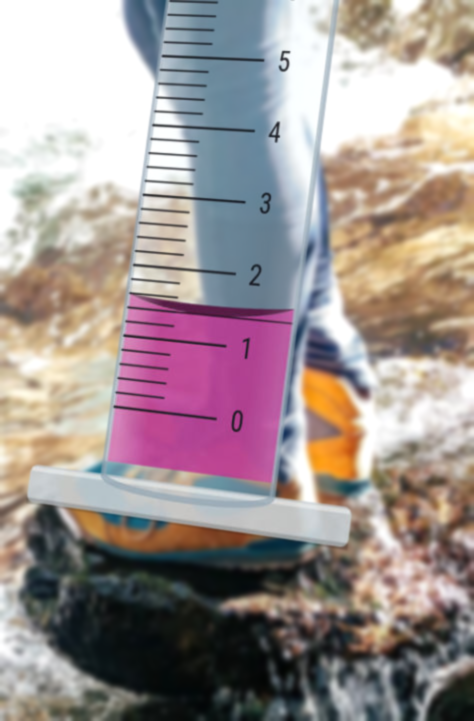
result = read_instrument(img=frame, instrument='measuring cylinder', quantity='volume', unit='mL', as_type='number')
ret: 1.4 mL
